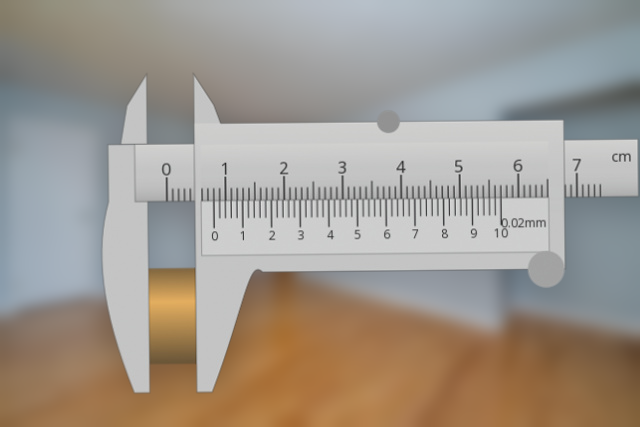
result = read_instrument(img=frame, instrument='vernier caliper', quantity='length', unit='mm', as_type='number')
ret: 8.0 mm
